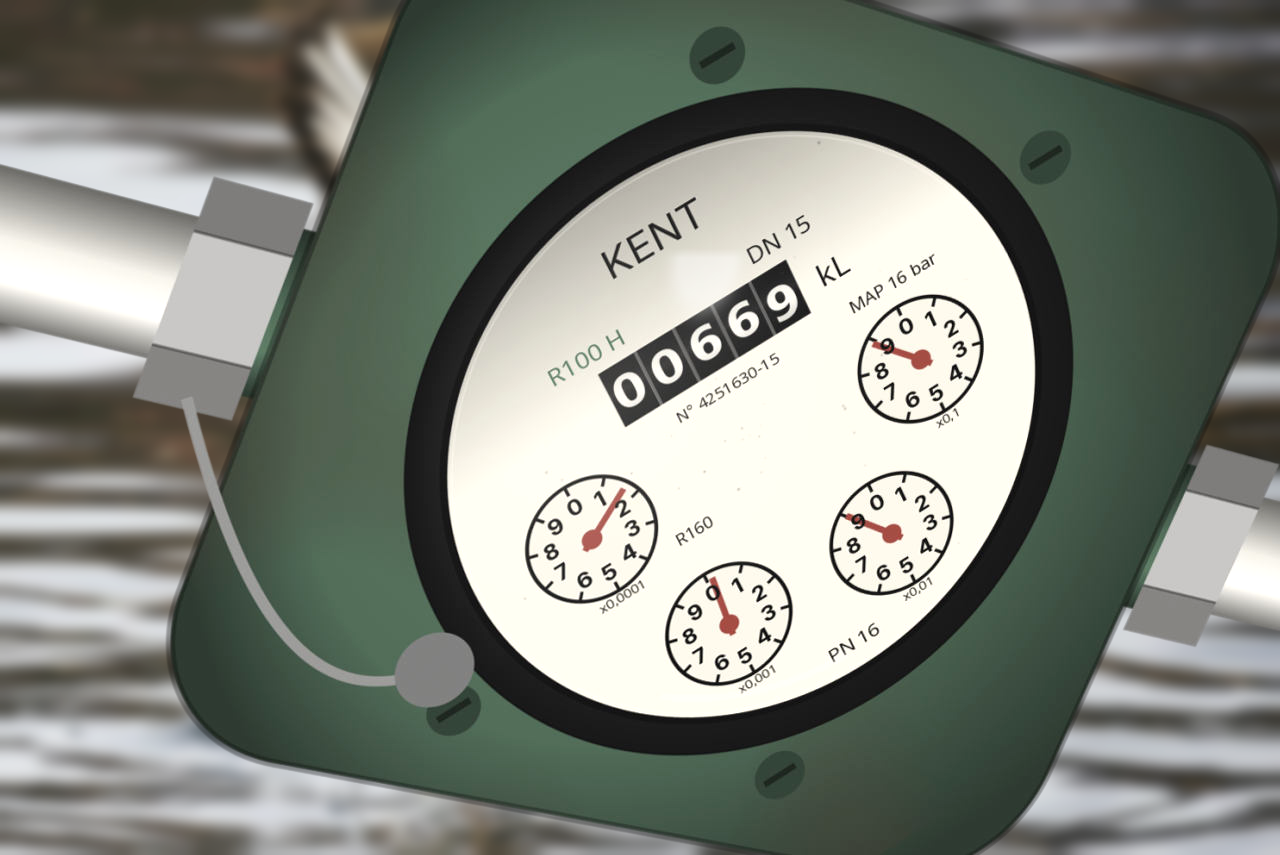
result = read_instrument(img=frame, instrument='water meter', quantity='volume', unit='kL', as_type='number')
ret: 668.8901 kL
